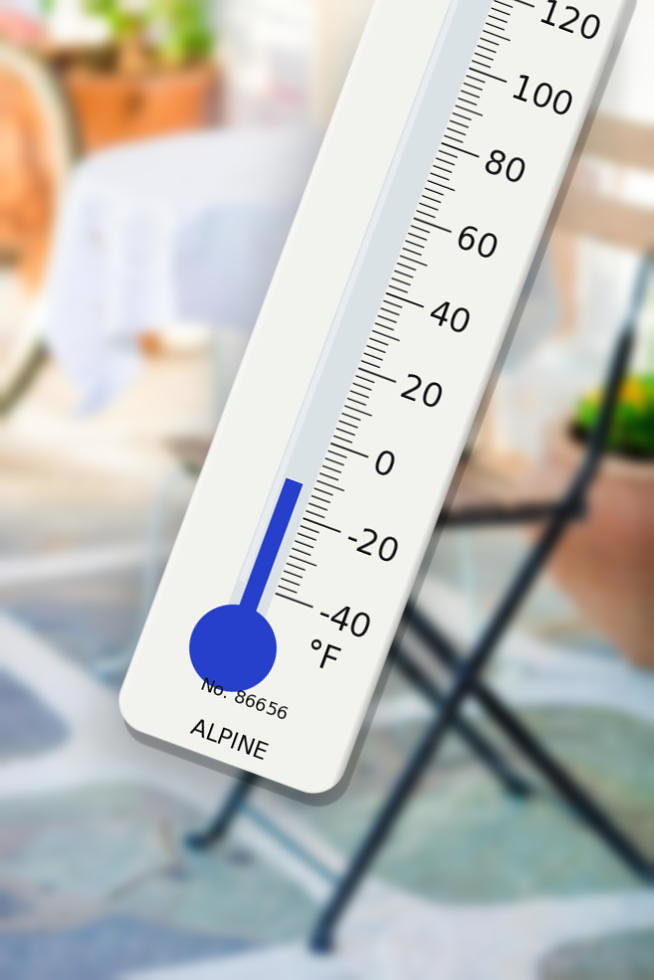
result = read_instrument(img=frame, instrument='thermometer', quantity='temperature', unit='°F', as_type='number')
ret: -12 °F
